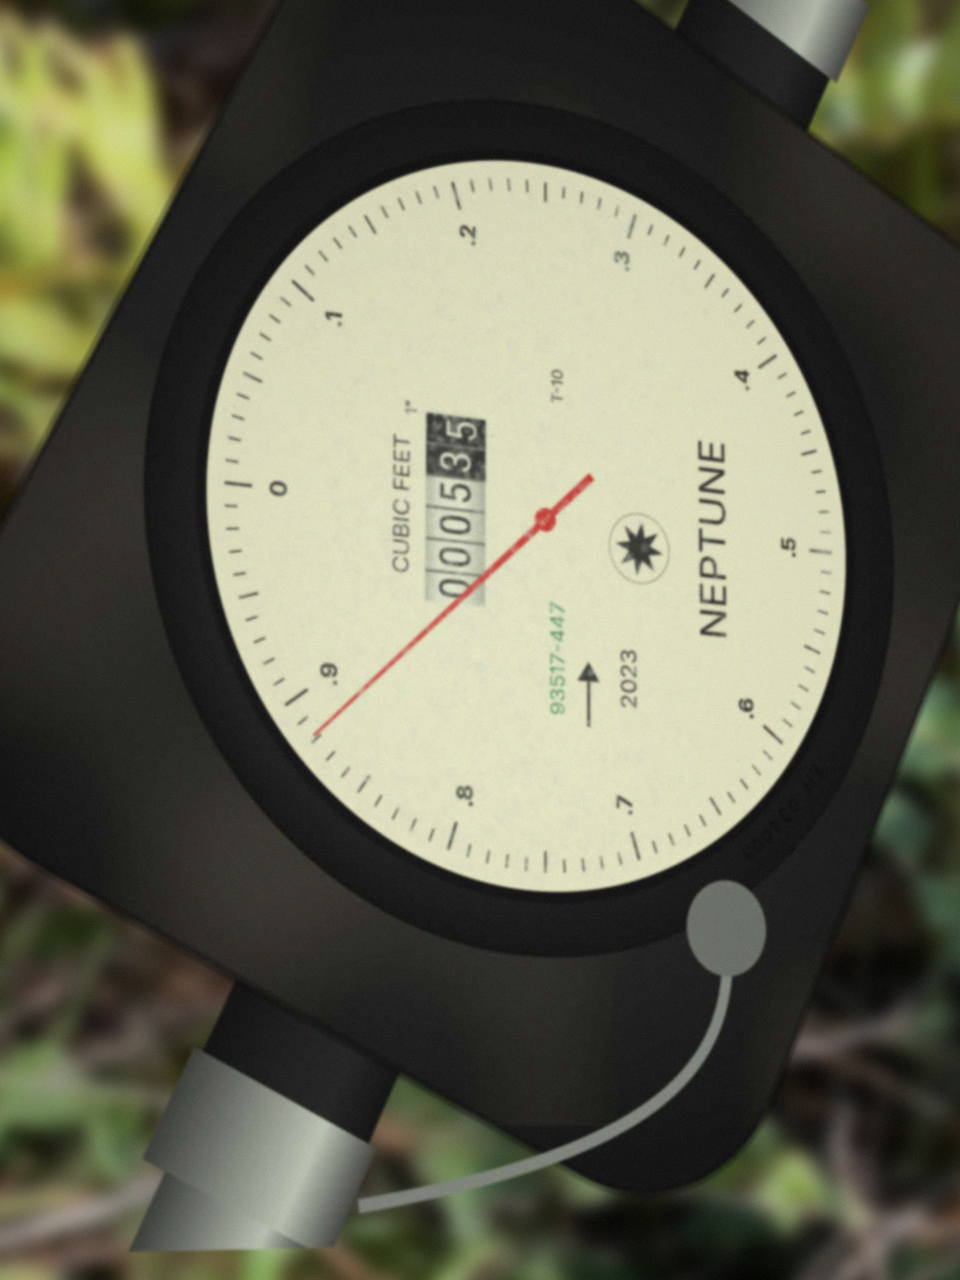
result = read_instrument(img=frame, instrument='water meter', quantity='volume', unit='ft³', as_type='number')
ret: 534.88 ft³
